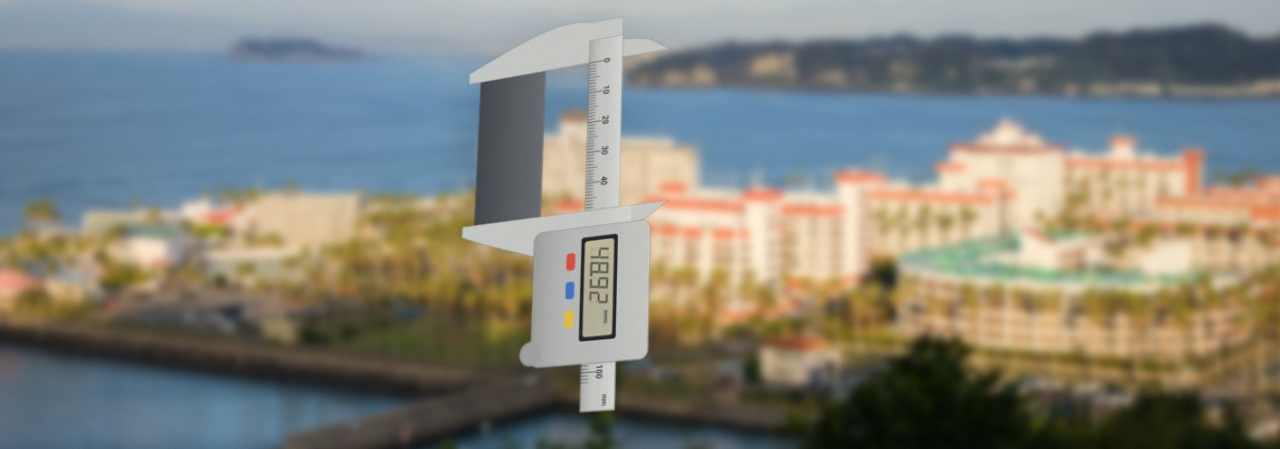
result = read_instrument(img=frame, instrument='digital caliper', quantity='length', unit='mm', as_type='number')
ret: 48.92 mm
